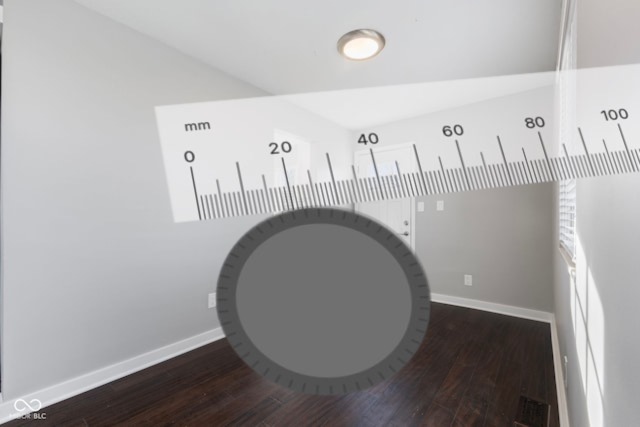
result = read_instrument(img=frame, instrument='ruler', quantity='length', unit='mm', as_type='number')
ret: 45 mm
